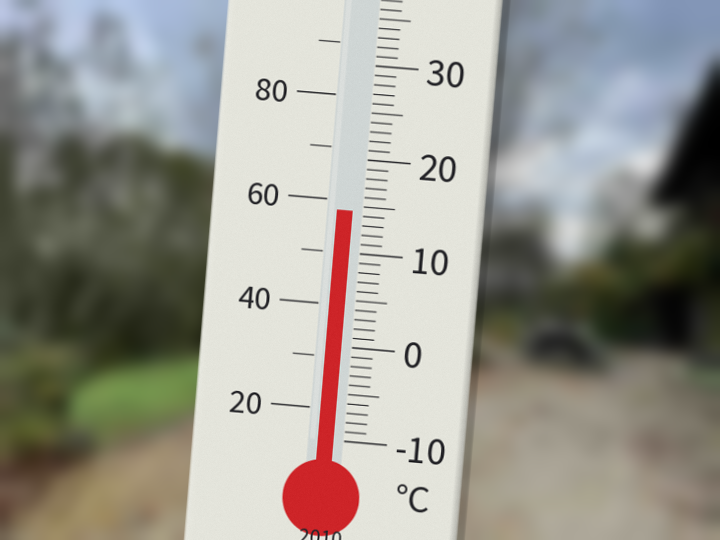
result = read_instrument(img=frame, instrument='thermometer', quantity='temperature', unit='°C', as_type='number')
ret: 14.5 °C
